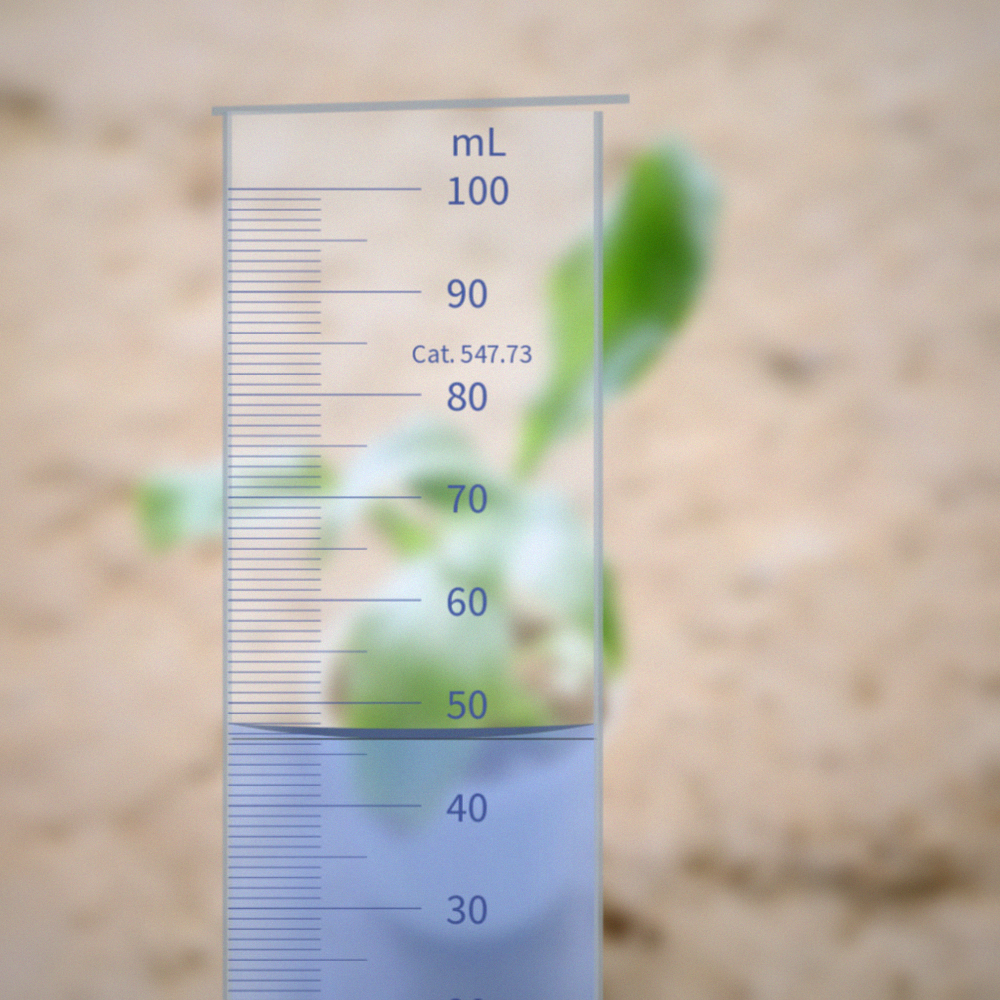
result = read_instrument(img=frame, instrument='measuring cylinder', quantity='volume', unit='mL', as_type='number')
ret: 46.5 mL
